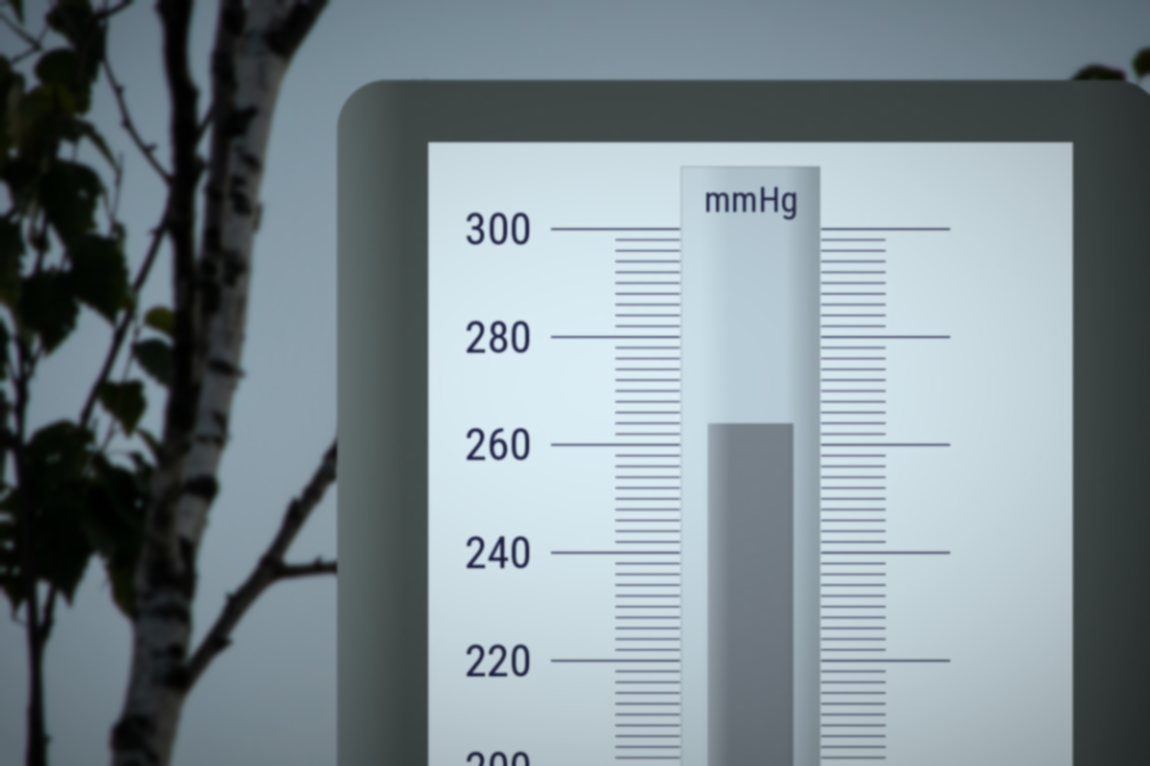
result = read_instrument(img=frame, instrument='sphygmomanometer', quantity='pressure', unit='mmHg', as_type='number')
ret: 264 mmHg
